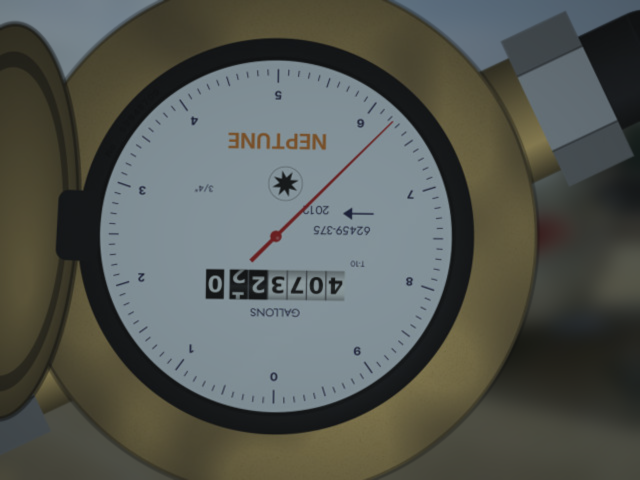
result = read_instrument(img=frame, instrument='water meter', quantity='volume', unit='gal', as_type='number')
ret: 4073216.2 gal
